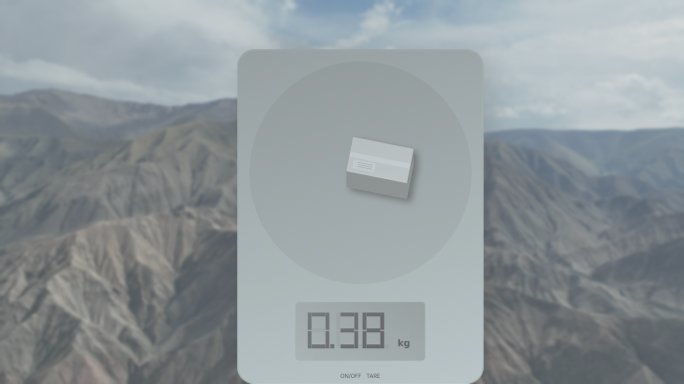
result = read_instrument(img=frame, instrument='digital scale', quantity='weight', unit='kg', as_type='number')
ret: 0.38 kg
